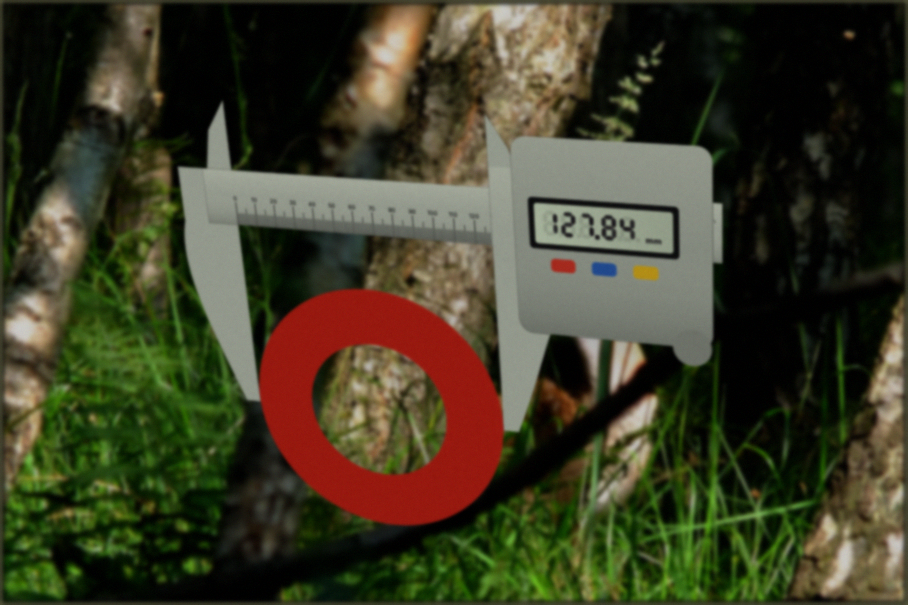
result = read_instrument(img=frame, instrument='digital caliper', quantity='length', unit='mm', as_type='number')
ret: 127.84 mm
